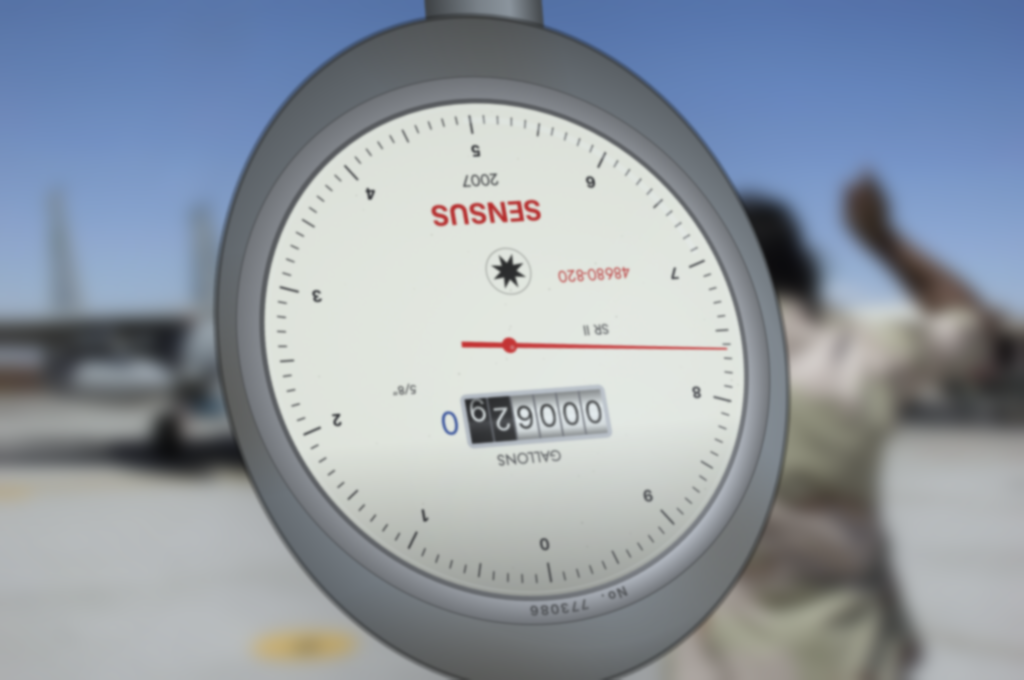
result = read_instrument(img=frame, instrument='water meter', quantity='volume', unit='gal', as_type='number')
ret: 6287.6 gal
